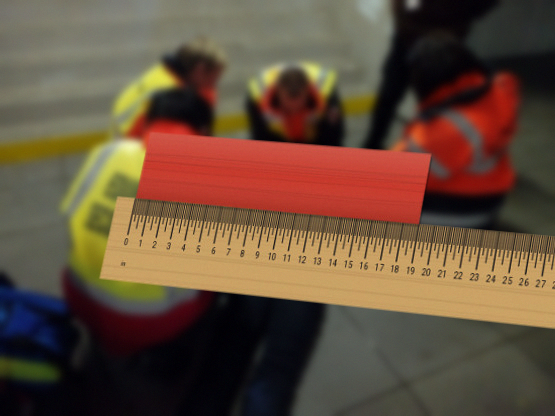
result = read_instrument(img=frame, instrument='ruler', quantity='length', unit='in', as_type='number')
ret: 19 in
